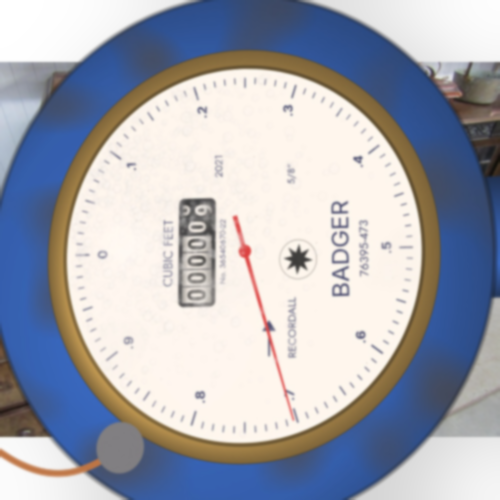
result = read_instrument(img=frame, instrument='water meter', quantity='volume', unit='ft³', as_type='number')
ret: 8.70 ft³
